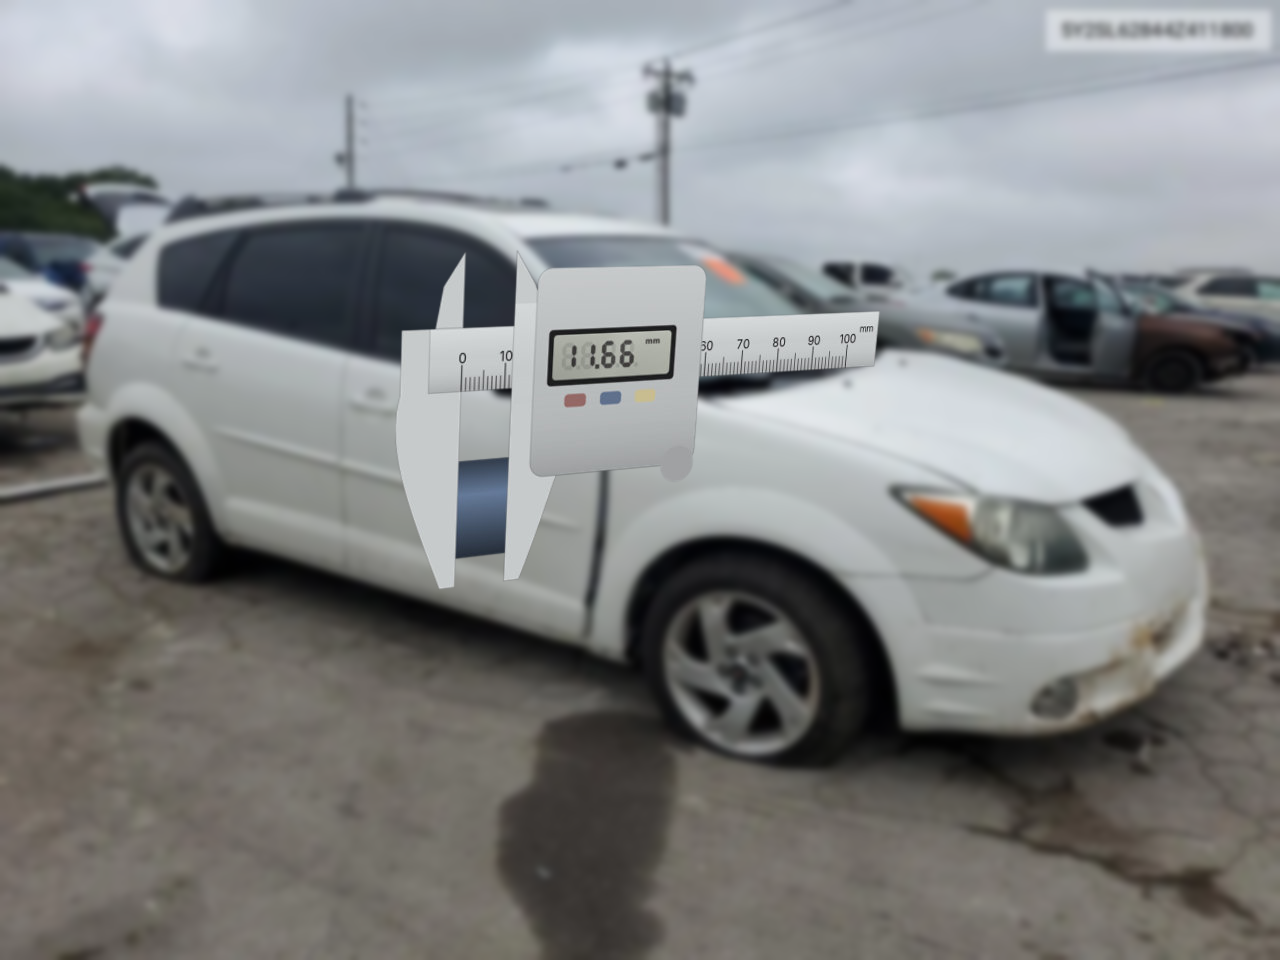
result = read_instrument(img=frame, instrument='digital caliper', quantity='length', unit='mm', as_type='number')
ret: 11.66 mm
